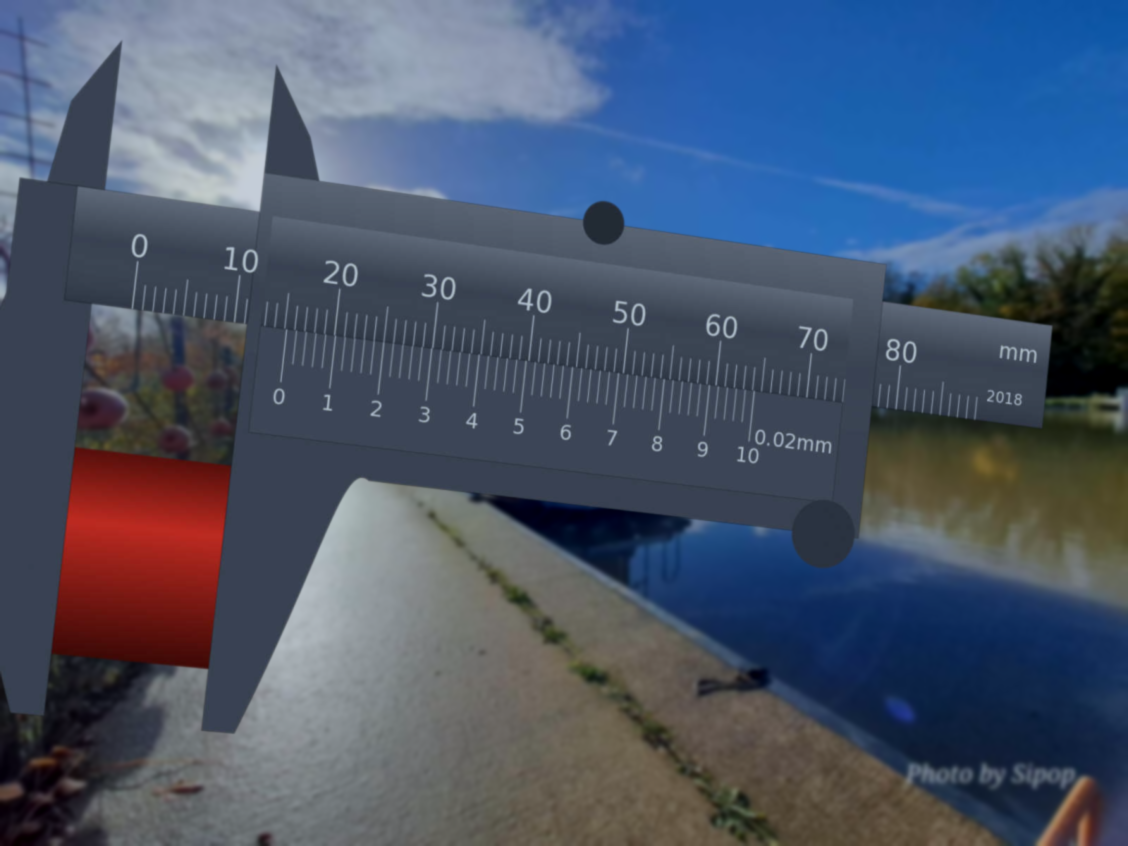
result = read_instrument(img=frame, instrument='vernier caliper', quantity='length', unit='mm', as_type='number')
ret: 15.2 mm
